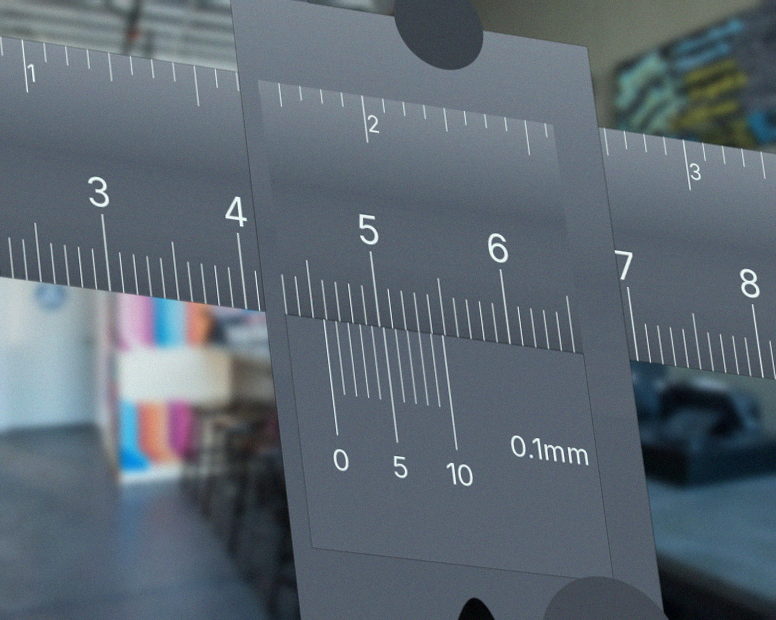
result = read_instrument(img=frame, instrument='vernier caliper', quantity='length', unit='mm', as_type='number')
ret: 45.8 mm
